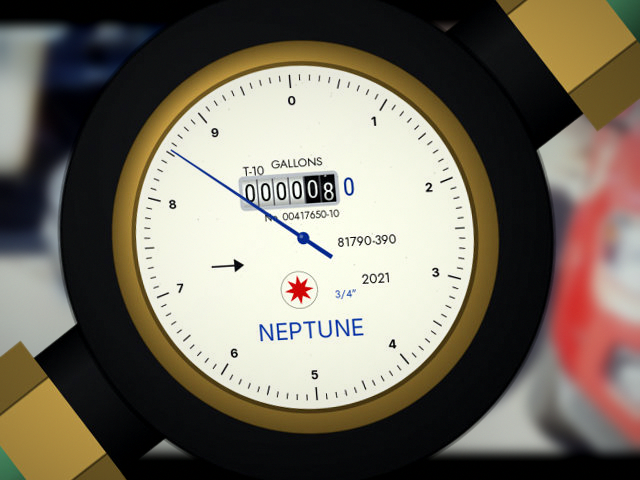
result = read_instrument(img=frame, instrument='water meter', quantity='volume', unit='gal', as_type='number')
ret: 78.5 gal
